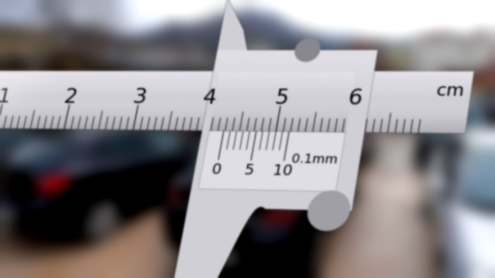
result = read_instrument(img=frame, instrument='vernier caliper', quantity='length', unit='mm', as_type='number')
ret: 42.8 mm
